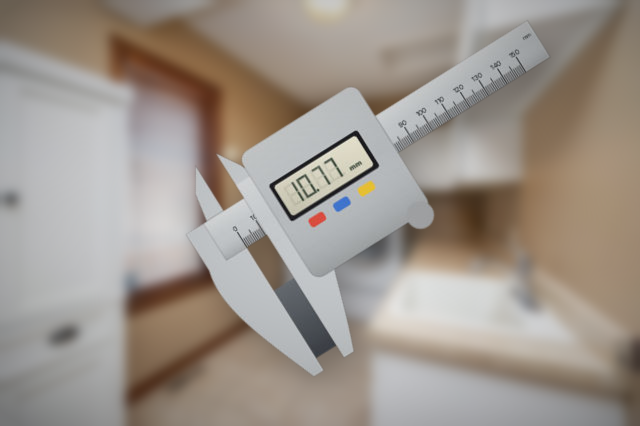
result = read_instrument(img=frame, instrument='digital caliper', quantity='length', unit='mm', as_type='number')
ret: 10.77 mm
